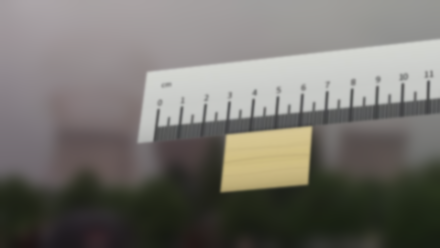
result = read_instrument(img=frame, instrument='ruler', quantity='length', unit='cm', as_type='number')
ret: 3.5 cm
